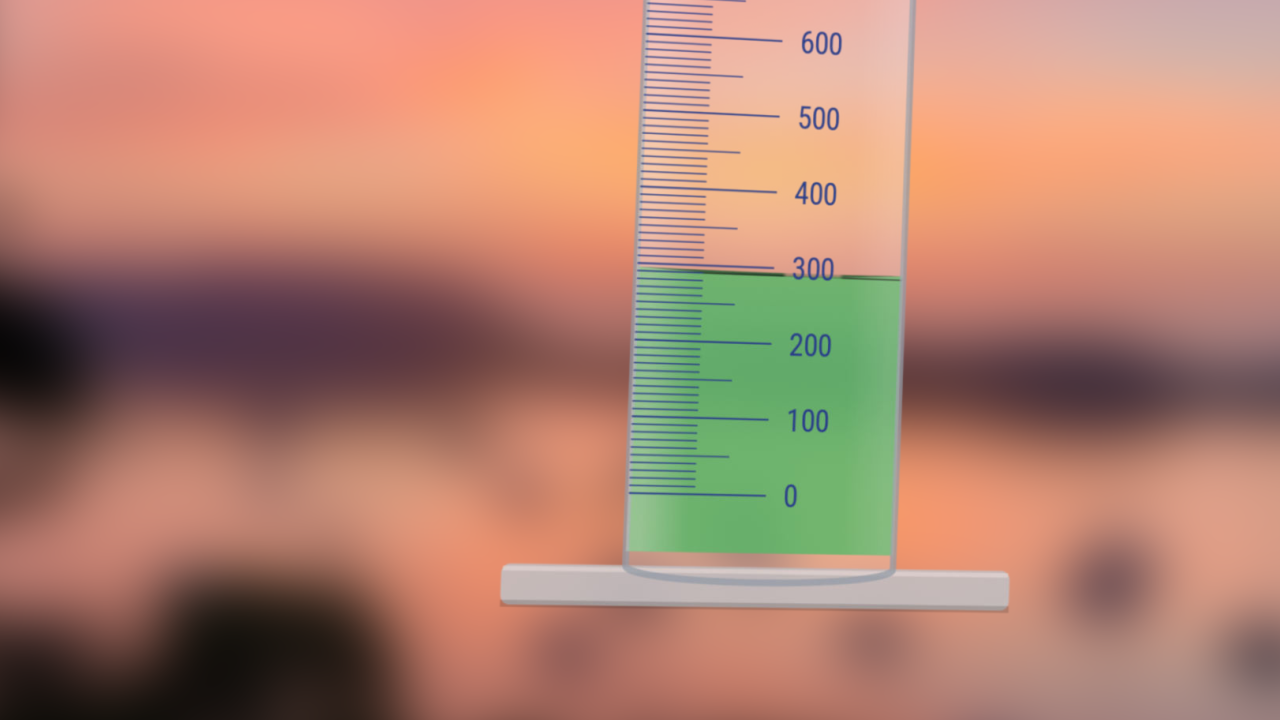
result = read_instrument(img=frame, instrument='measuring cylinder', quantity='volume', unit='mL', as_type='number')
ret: 290 mL
